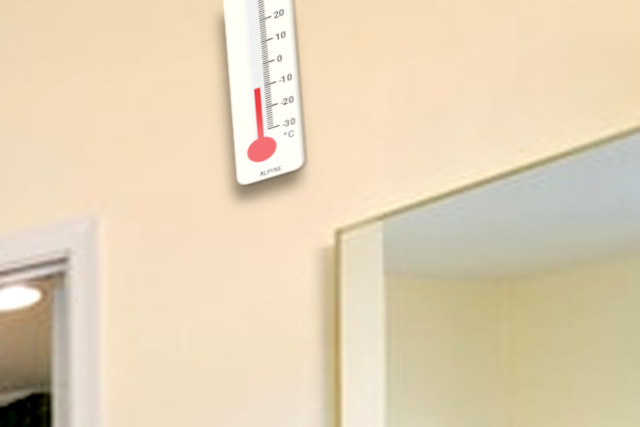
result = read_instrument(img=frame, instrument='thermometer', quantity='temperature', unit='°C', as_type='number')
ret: -10 °C
